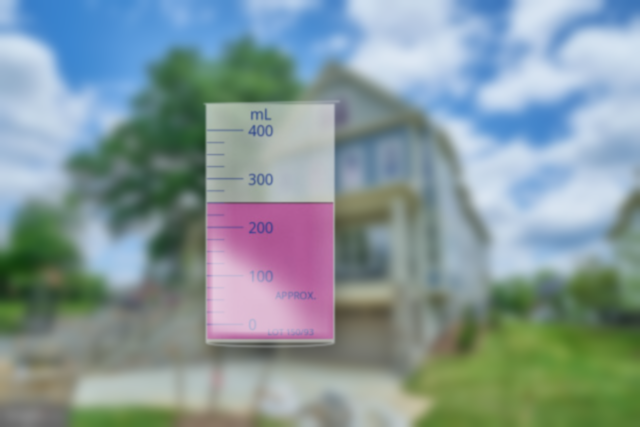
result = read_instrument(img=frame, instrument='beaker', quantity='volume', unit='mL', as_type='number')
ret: 250 mL
